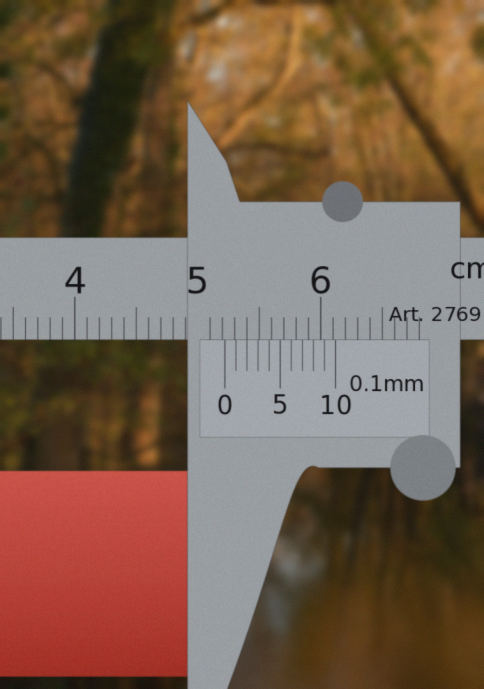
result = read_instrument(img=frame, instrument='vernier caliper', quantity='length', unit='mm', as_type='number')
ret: 52.2 mm
